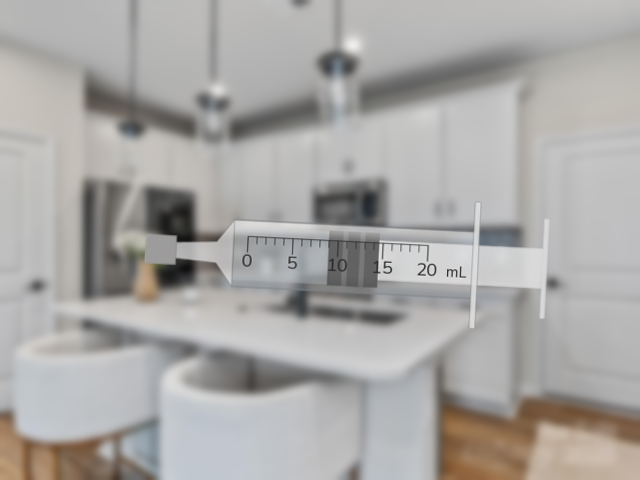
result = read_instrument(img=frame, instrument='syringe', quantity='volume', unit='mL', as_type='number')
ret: 9 mL
